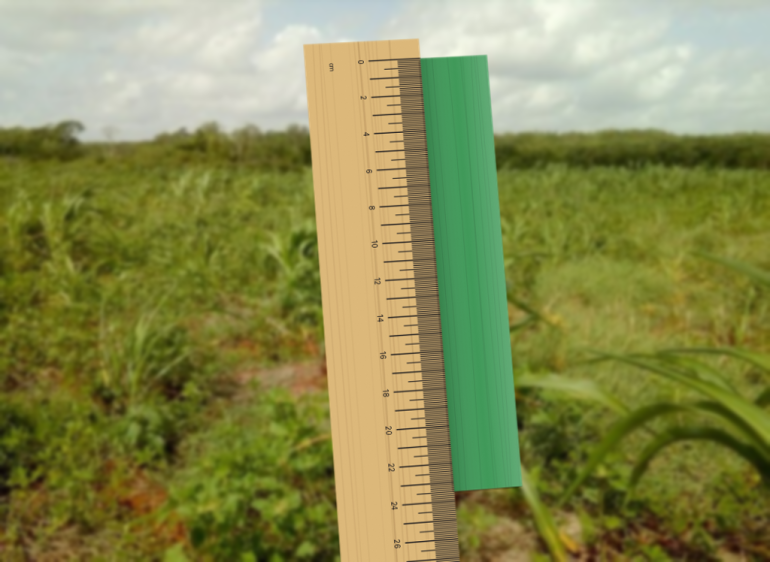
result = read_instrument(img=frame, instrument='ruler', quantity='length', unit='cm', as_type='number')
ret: 23.5 cm
